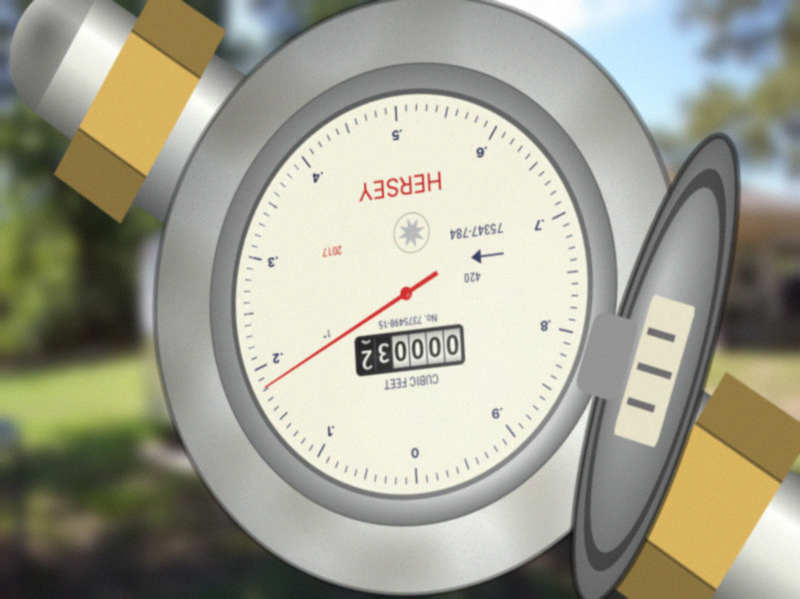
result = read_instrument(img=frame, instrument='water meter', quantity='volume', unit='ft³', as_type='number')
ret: 32.18 ft³
